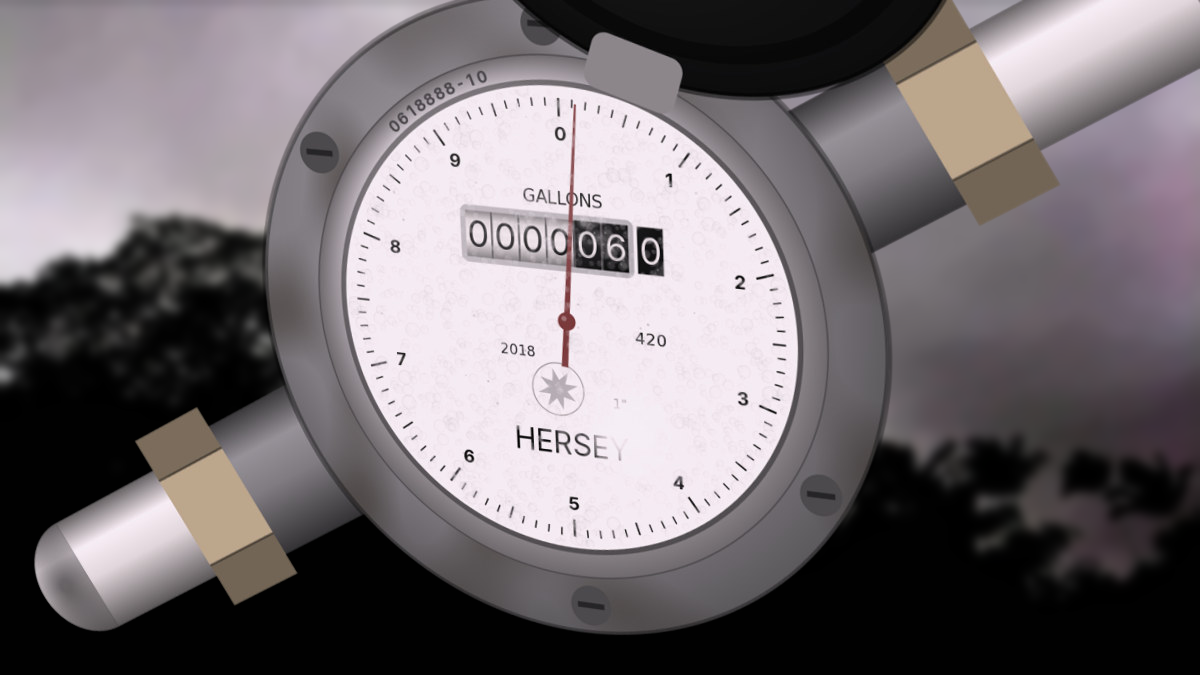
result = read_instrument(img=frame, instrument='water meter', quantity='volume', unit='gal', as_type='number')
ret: 60.1 gal
